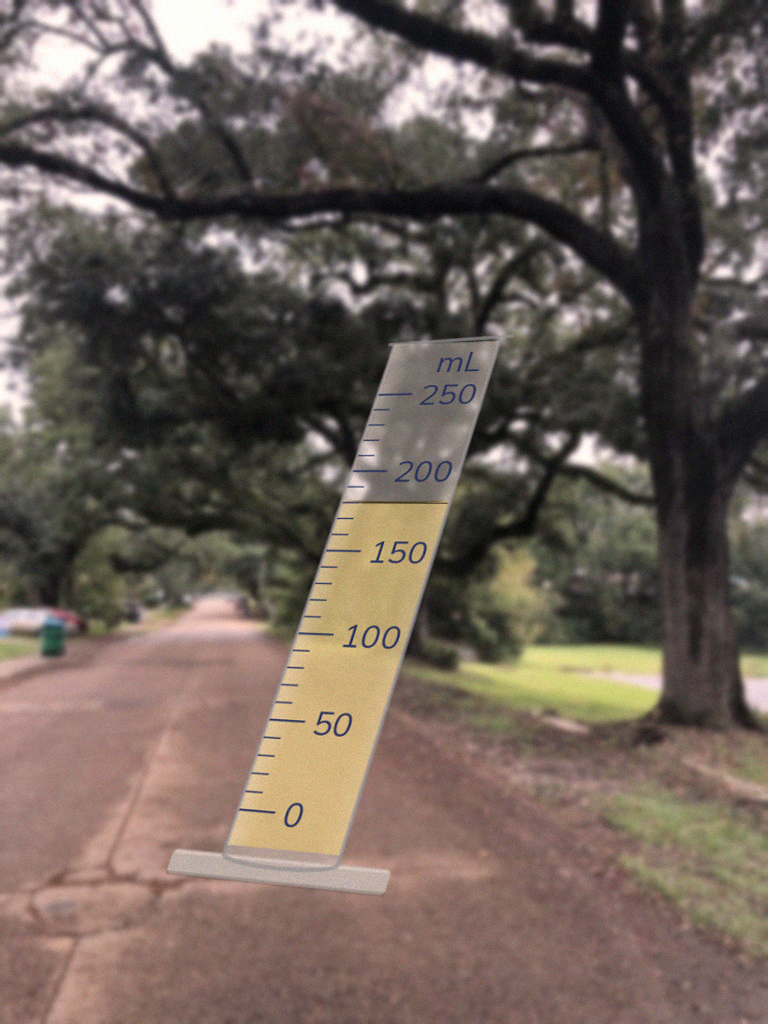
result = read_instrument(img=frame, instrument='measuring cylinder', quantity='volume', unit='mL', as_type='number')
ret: 180 mL
